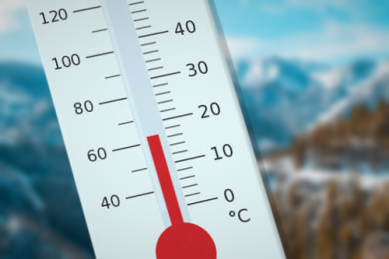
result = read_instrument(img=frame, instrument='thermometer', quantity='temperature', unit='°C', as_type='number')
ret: 17 °C
